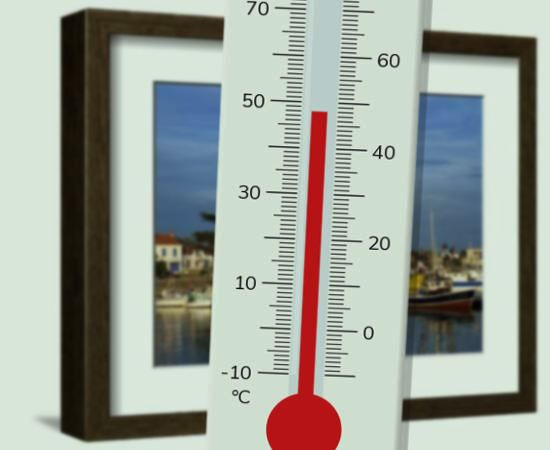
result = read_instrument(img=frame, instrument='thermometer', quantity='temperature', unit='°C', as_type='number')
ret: 48 °C
